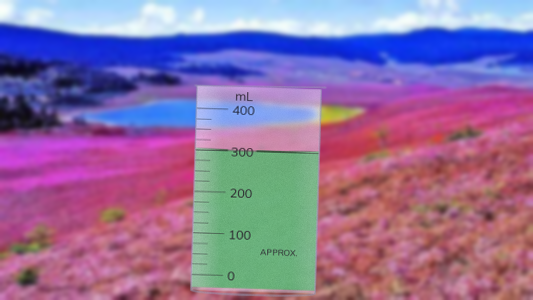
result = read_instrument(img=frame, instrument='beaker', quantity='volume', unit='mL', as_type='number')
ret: 300 mL
